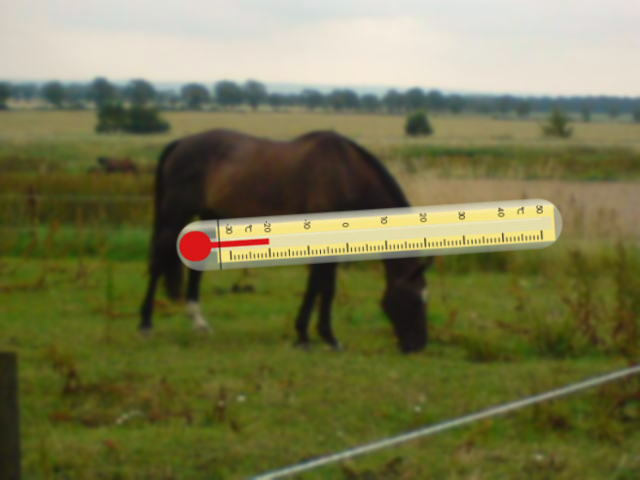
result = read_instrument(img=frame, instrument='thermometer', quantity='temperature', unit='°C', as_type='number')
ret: -20 °C
